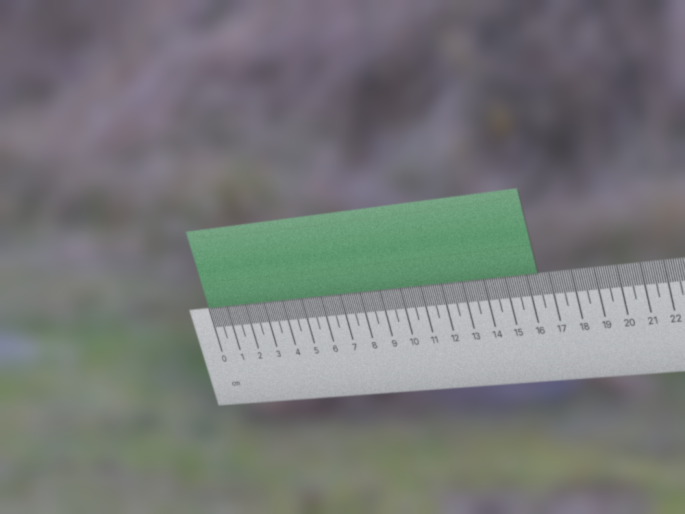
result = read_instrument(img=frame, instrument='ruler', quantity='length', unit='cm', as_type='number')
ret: 16.5 cm
